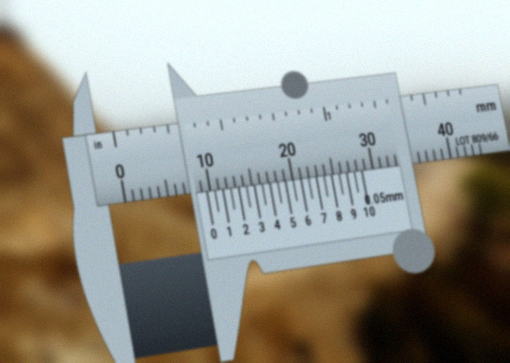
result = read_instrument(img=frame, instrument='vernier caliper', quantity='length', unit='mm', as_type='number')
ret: 9.6 mm
